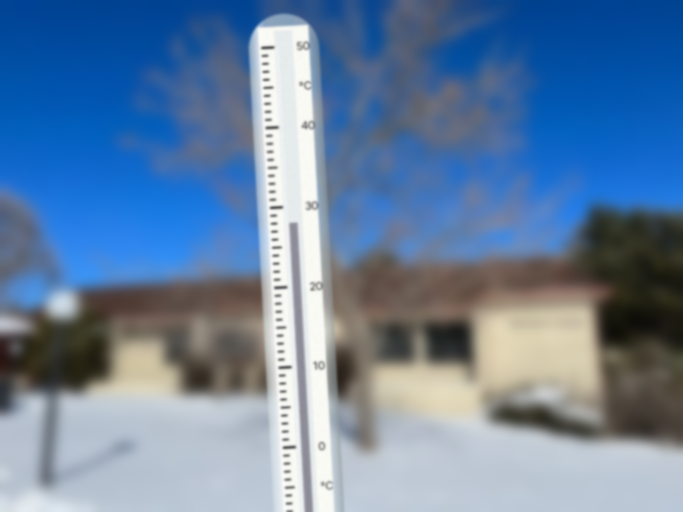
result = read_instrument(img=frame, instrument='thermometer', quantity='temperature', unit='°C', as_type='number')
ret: 28 °C
